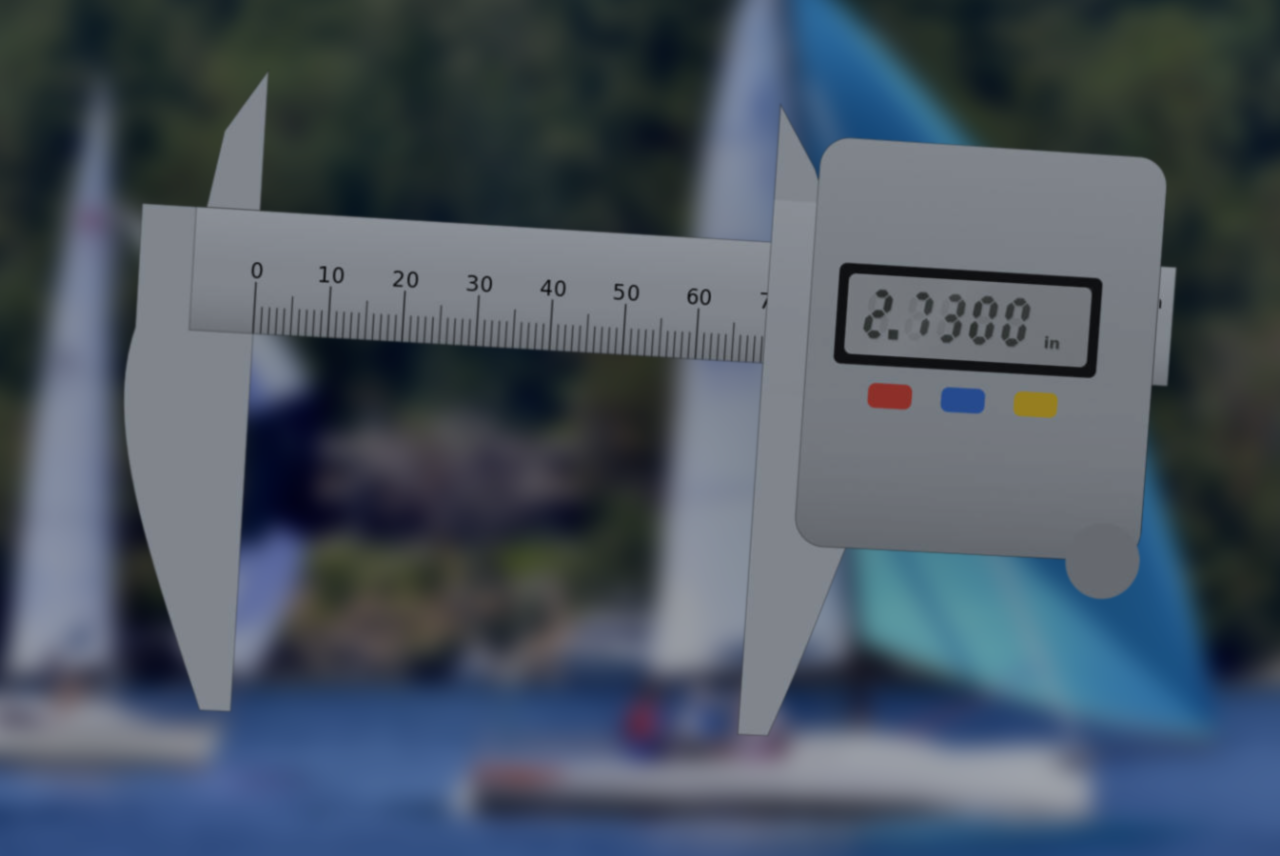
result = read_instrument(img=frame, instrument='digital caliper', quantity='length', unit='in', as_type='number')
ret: 2.7300 in
